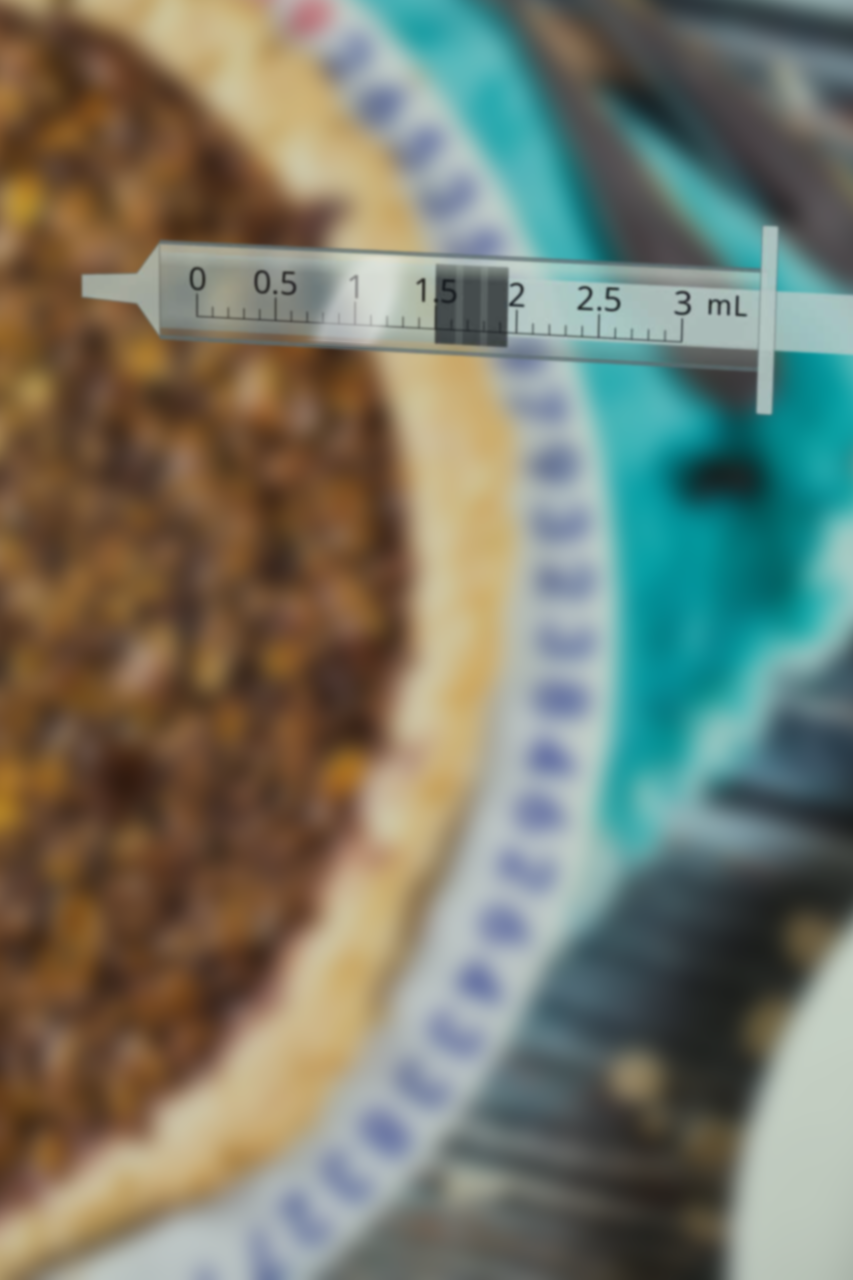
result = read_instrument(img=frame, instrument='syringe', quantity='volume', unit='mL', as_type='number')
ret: 1.5 mL
